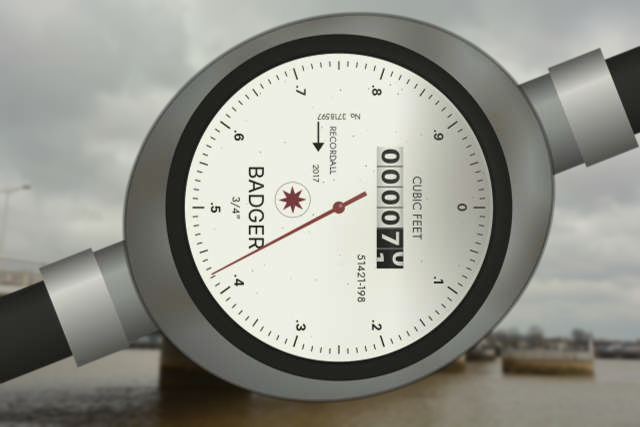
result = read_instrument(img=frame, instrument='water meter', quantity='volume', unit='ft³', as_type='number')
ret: 70.42 ft³
